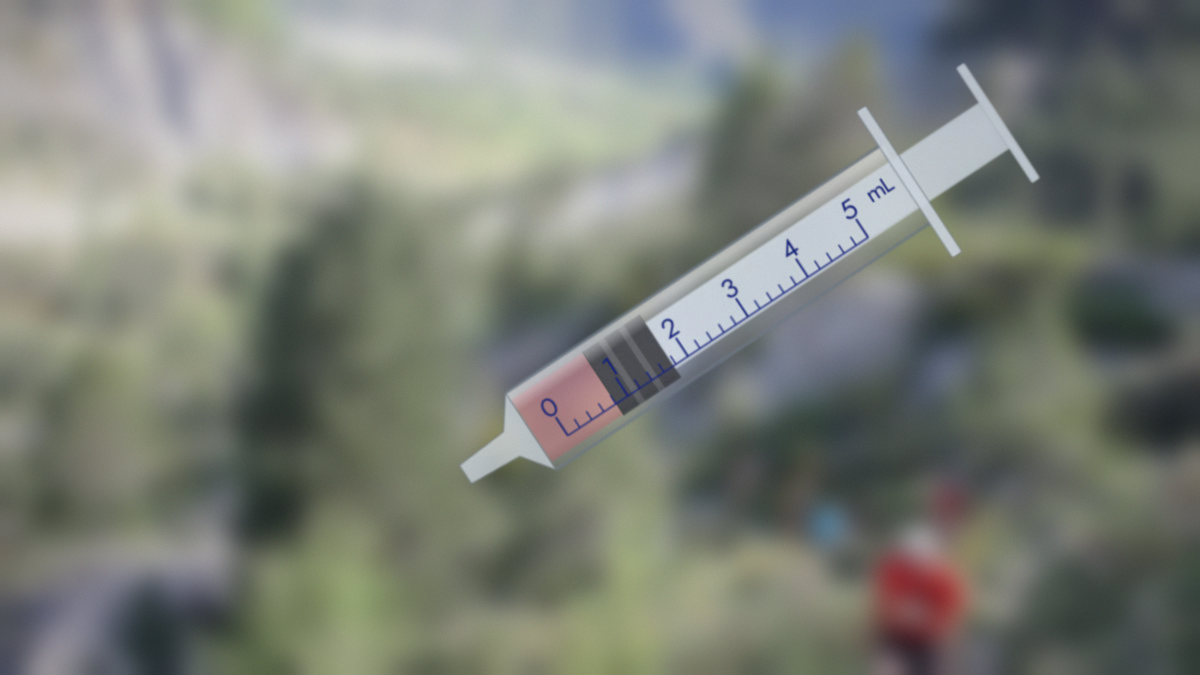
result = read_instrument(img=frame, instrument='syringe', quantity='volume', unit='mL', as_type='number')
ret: 0.8 mL
